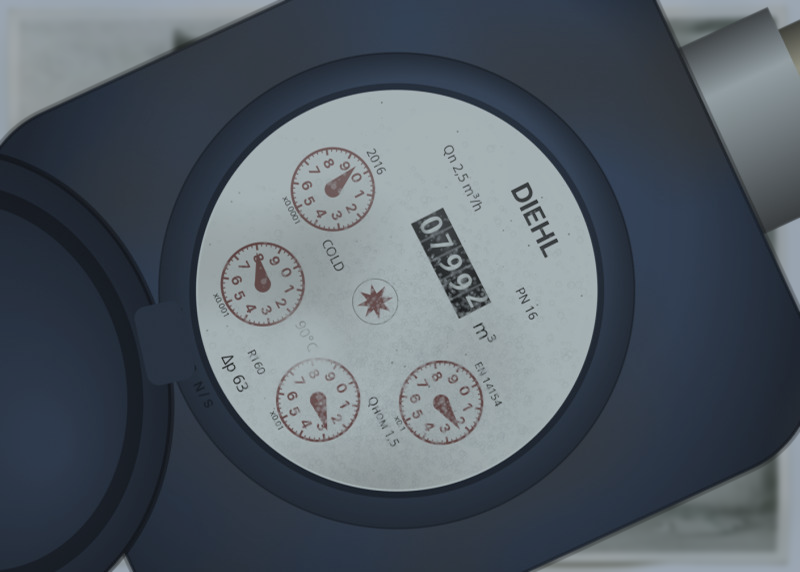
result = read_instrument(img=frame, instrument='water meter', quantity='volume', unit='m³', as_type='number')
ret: 7992.2279 m³
